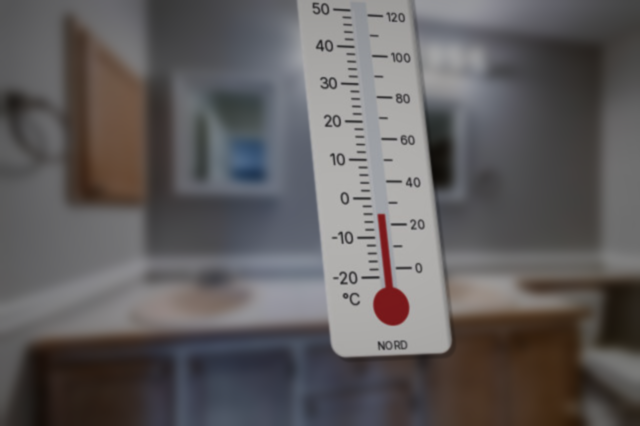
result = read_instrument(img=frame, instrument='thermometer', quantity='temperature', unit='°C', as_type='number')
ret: -4 °C
